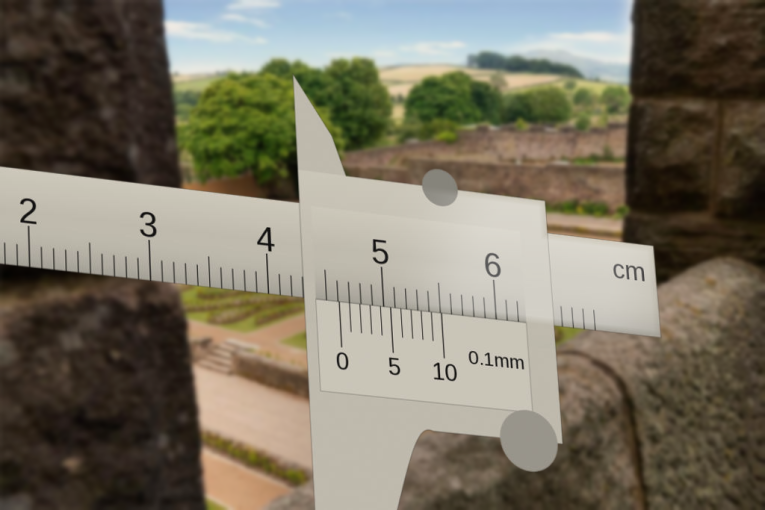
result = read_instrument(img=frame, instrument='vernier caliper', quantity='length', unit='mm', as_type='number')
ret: 46.1 mm
